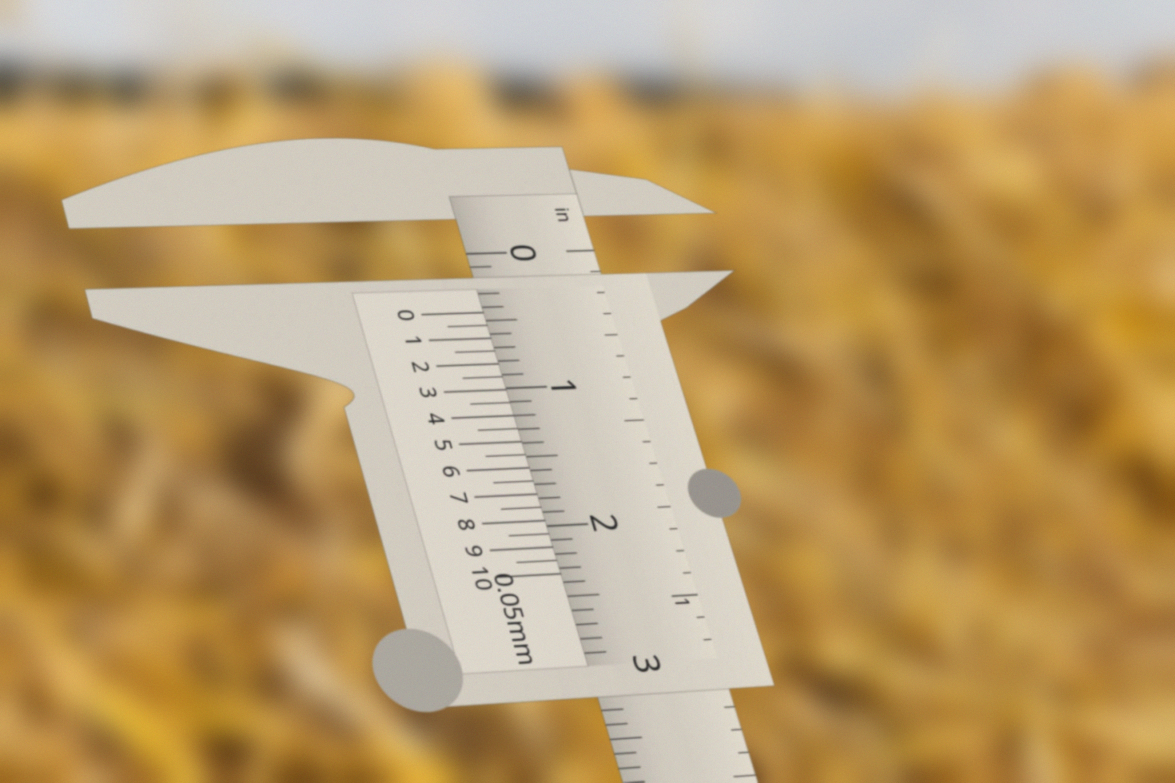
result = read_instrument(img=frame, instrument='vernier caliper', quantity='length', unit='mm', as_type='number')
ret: 4.4 mm
